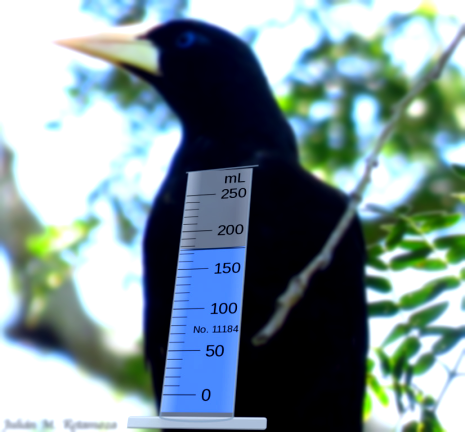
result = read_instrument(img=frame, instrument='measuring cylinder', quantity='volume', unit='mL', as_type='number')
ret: 175 mL
